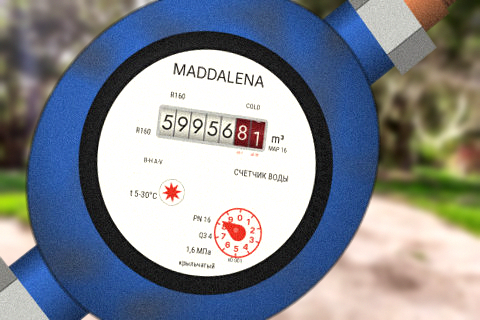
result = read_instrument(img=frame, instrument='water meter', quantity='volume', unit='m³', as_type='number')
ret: 59956.808 m³
